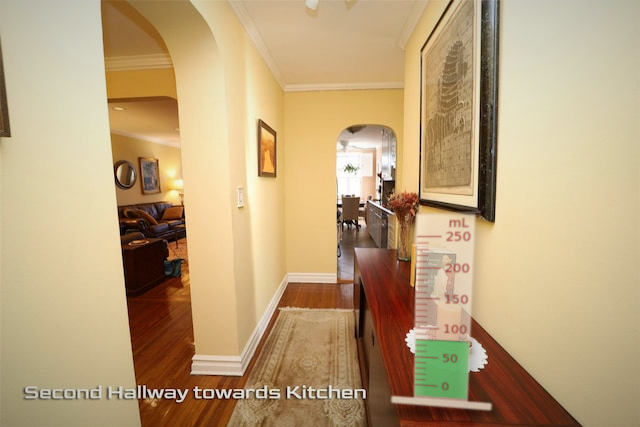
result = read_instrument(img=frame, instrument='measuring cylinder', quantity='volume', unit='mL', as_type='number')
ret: 80 mL
